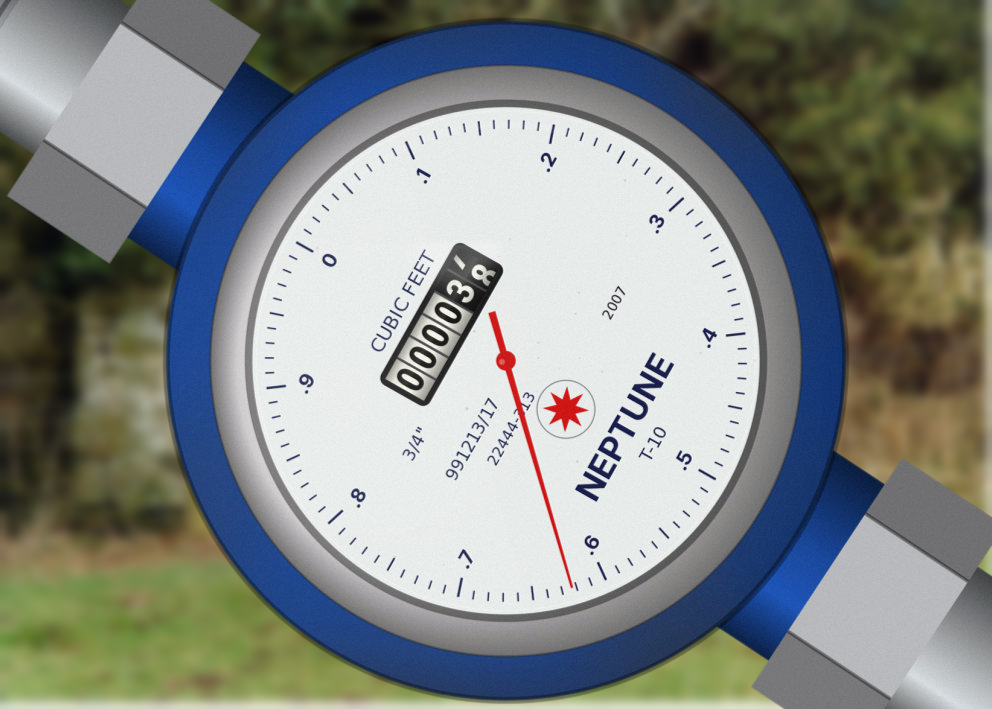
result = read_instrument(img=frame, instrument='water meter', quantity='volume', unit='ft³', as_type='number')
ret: 37.62 ft³
